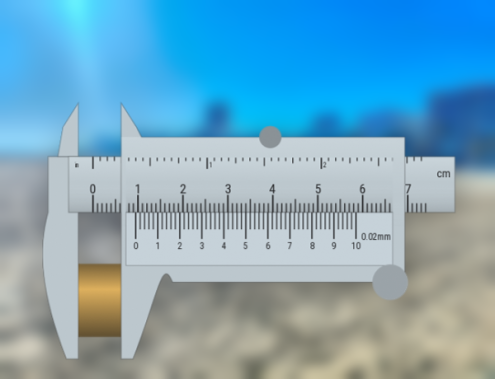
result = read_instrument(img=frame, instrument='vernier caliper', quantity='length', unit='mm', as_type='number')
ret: 9.5 mm
